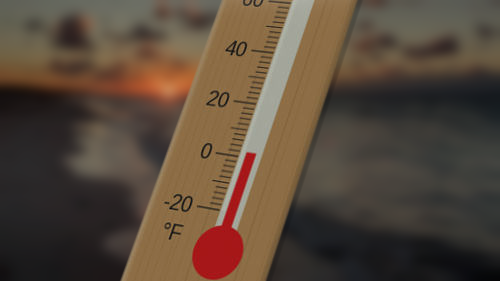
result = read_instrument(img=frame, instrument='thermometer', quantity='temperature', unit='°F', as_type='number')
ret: 2 °F
